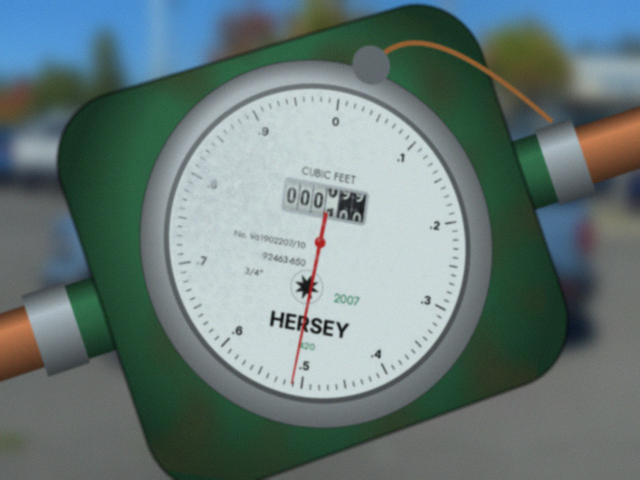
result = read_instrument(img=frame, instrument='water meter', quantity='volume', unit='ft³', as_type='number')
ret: 99.51 ft³
